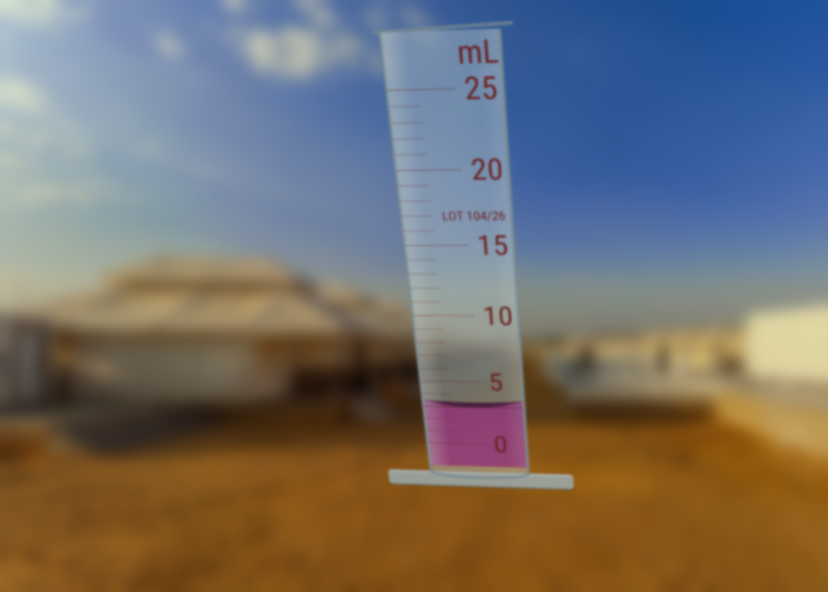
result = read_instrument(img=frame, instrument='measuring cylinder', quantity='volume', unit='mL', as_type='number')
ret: 3 mL
